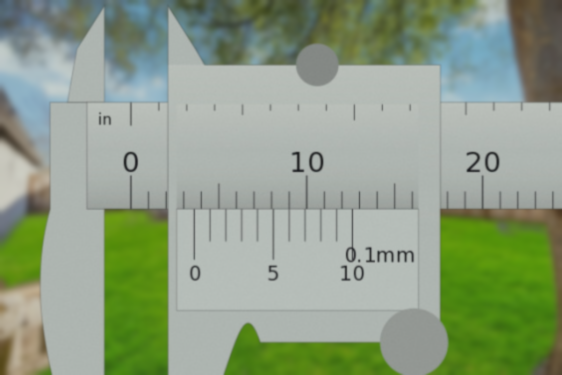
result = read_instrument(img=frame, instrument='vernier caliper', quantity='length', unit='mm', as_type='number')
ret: 3.6 mm
